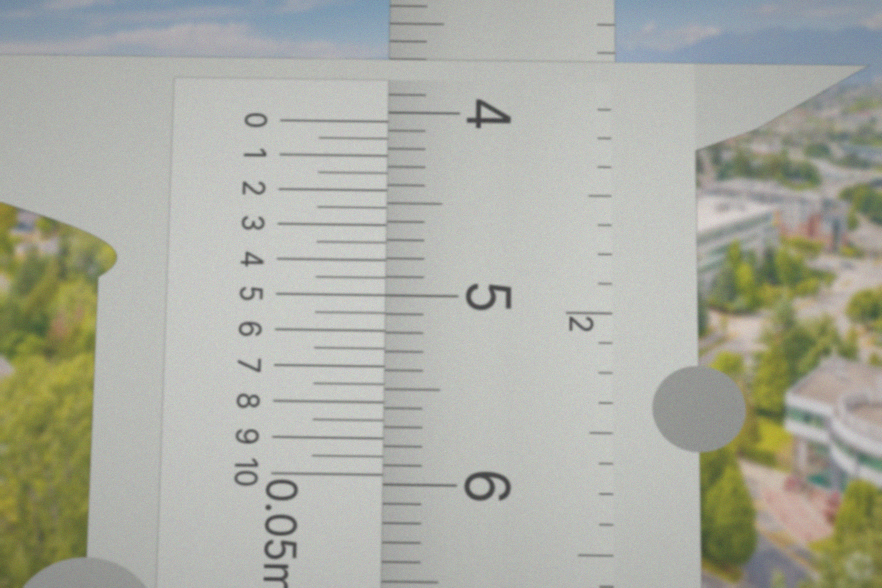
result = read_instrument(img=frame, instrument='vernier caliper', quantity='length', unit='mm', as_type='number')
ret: 40.5 mm
